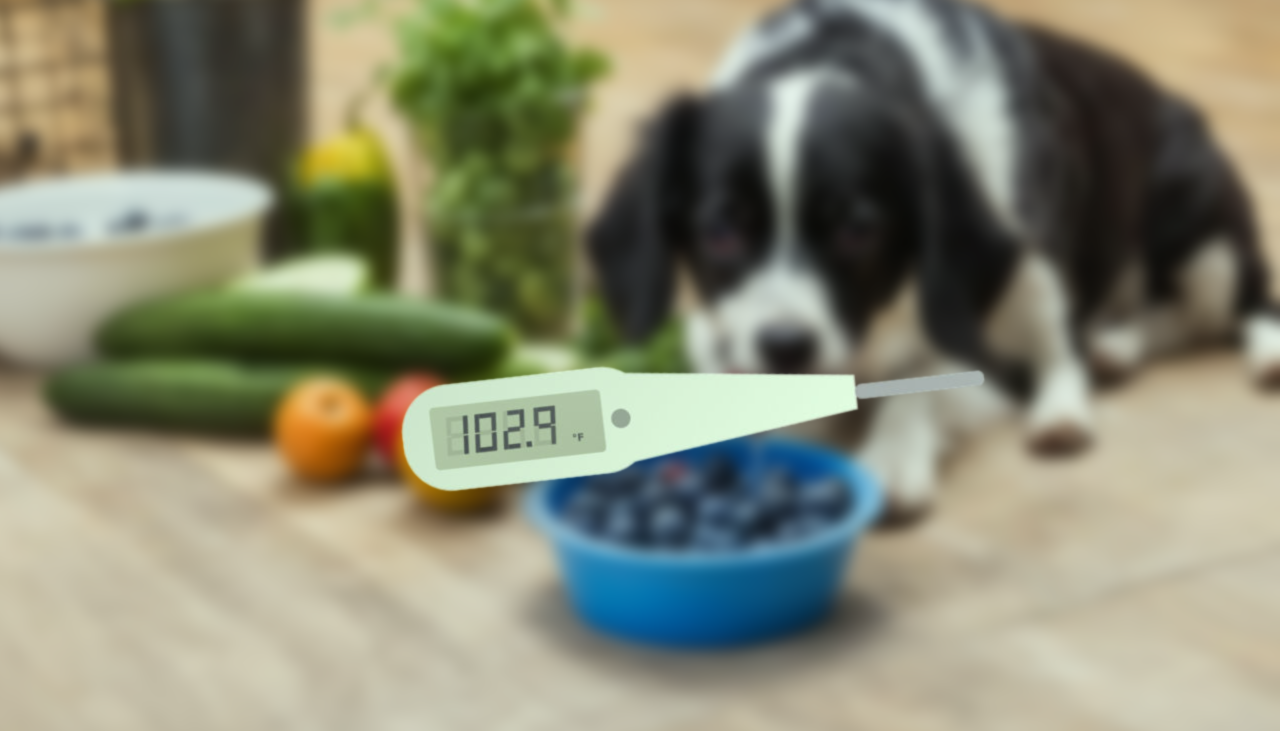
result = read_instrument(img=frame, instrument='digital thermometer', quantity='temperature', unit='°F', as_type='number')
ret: 102.9 °F
